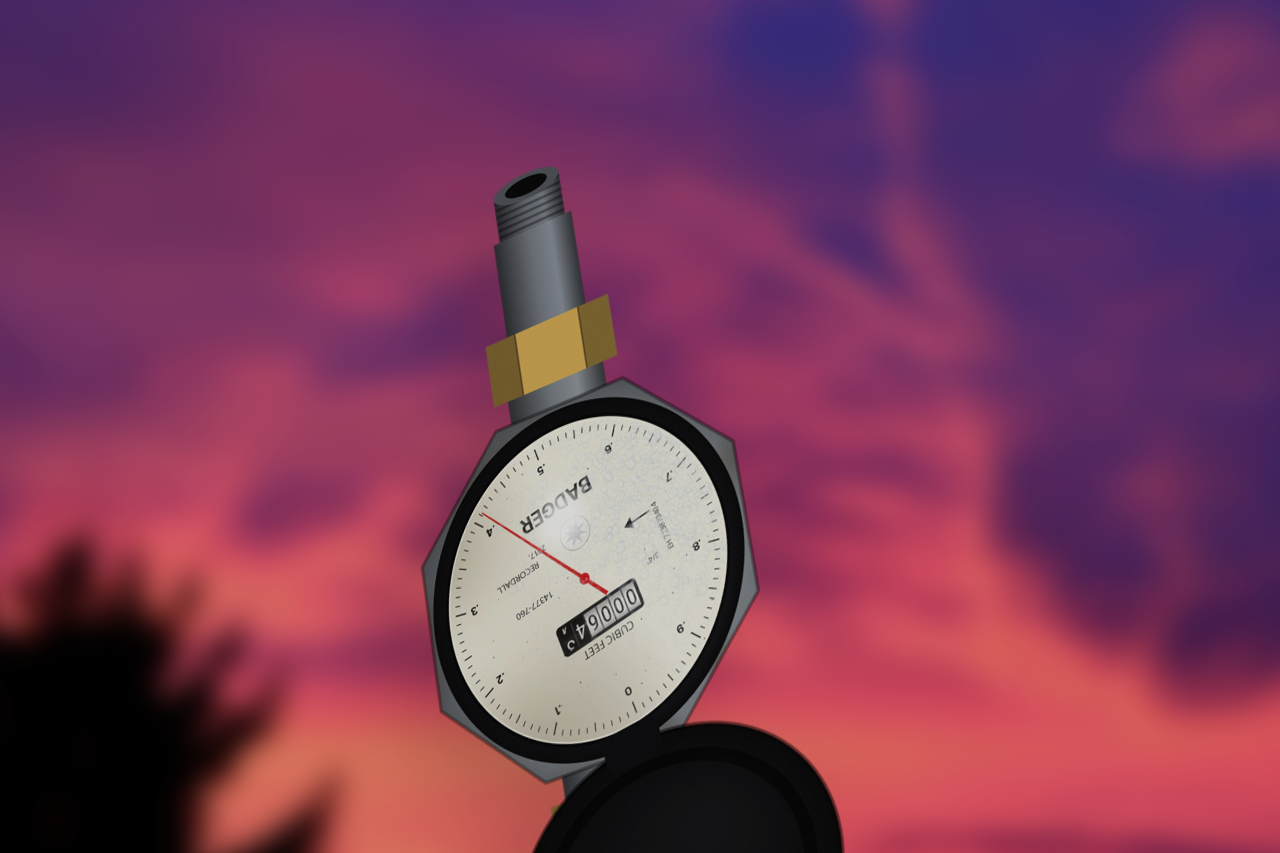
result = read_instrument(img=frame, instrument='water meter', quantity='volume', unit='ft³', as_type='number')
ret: 643.41 ft³
